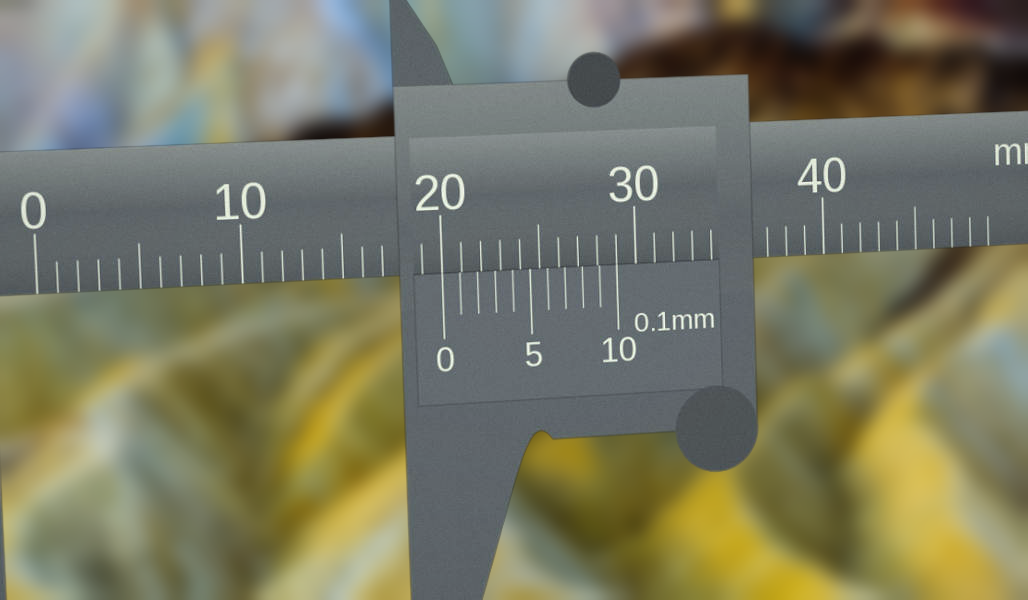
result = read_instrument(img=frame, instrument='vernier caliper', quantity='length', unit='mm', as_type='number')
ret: 20.0 mm
